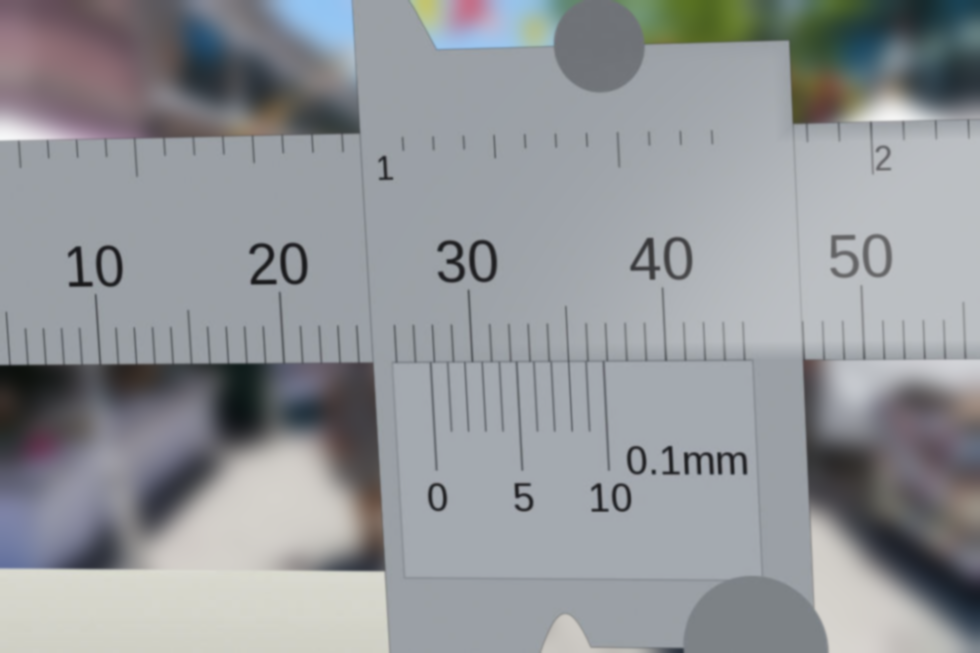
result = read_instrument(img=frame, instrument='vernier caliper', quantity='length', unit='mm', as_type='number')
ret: 27.8 mm
